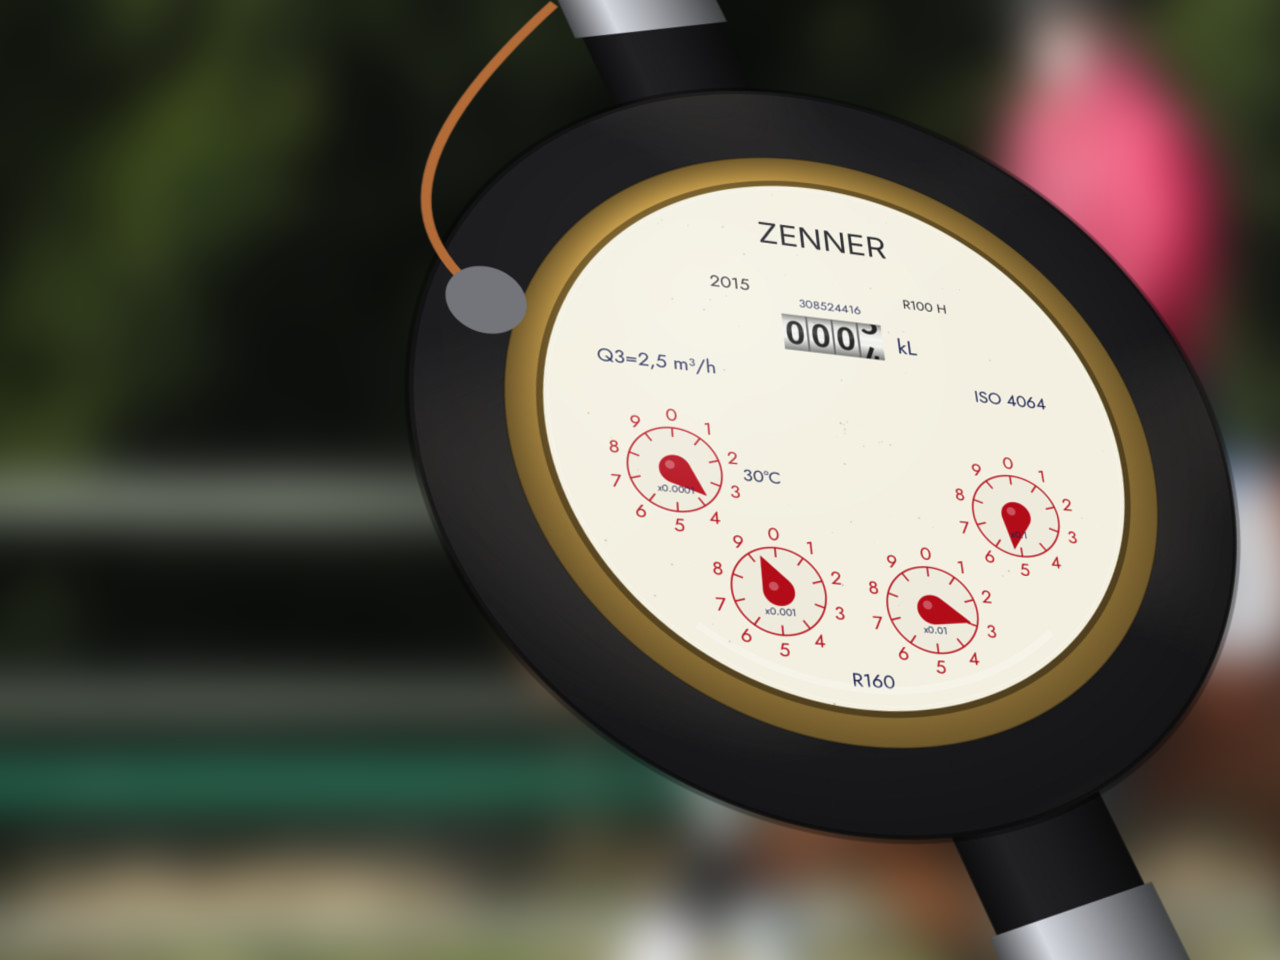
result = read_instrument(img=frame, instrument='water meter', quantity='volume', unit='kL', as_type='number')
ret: 3.5293 kL
